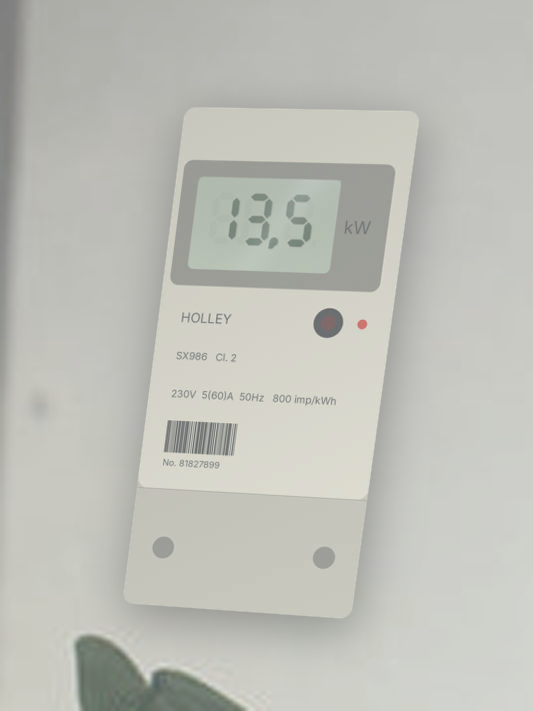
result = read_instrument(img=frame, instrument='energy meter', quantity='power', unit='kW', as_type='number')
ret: 13.5 kW
